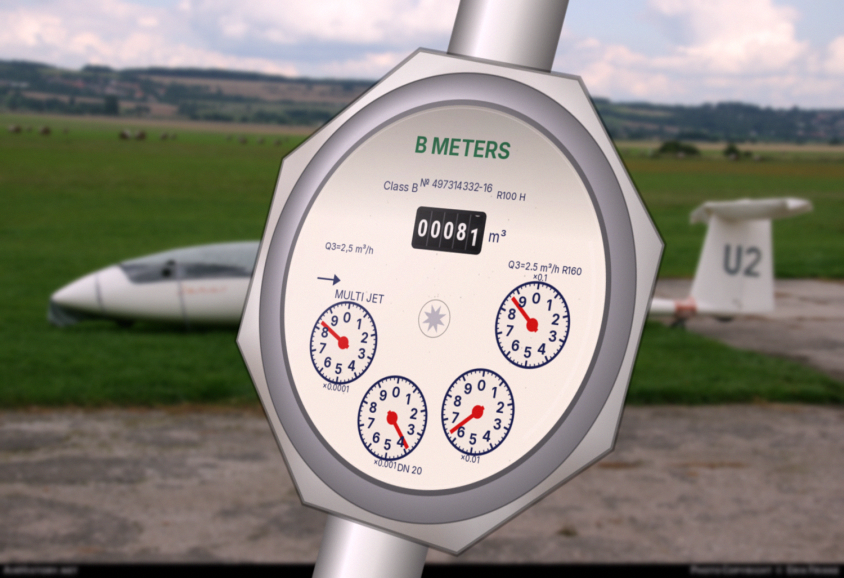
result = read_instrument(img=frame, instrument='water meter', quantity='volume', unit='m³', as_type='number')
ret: 80.8638 m³
